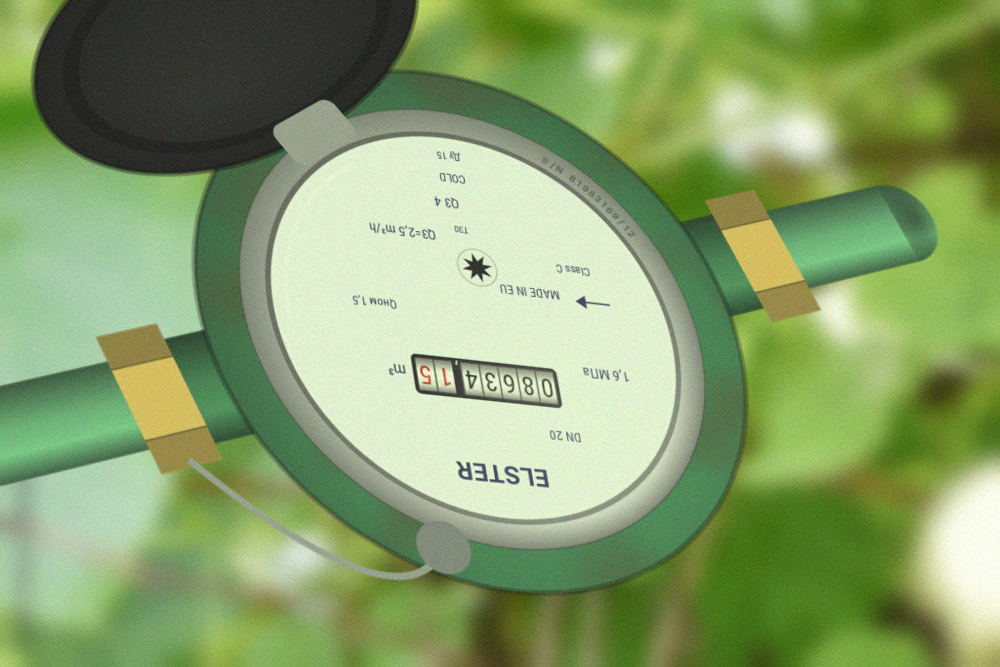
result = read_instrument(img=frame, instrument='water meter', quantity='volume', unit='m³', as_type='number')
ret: 8634.15 m³
